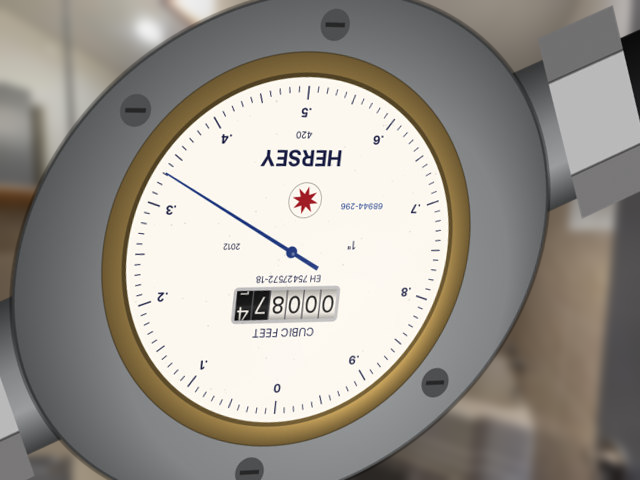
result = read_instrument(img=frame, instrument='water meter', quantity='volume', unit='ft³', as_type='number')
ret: 874.33 ft³
